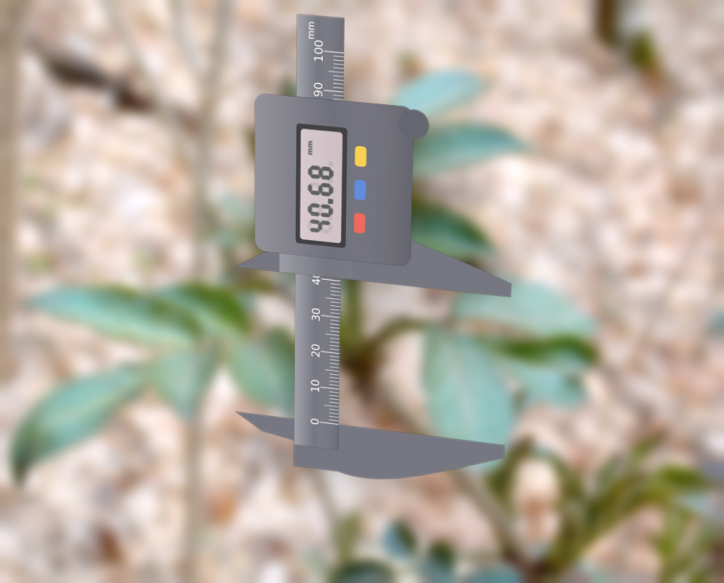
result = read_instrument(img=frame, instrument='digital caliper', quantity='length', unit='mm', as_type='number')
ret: 40.68 mm
